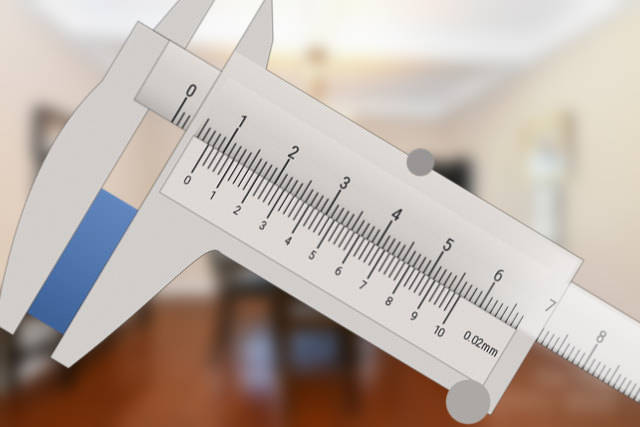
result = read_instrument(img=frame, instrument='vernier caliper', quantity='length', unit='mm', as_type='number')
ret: 7.2 mm
